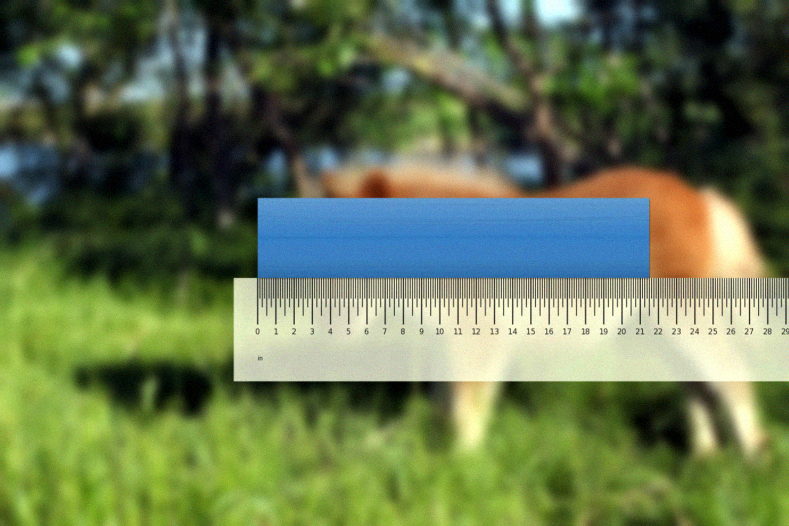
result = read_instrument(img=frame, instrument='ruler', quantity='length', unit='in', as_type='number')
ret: 21.5 in
